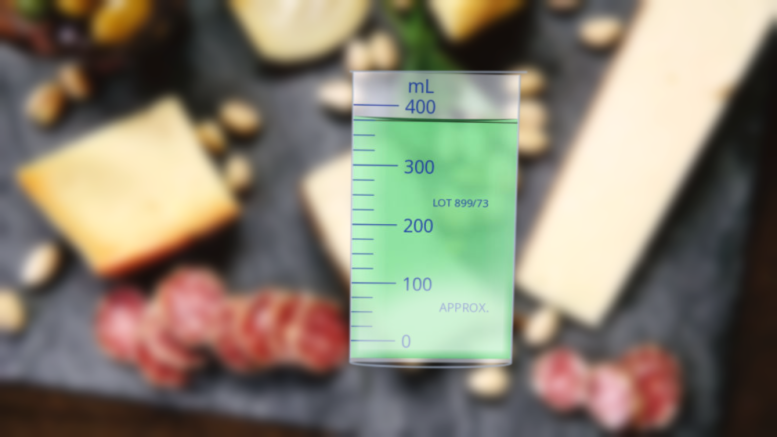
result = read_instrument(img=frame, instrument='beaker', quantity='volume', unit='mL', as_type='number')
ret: 375 mL
